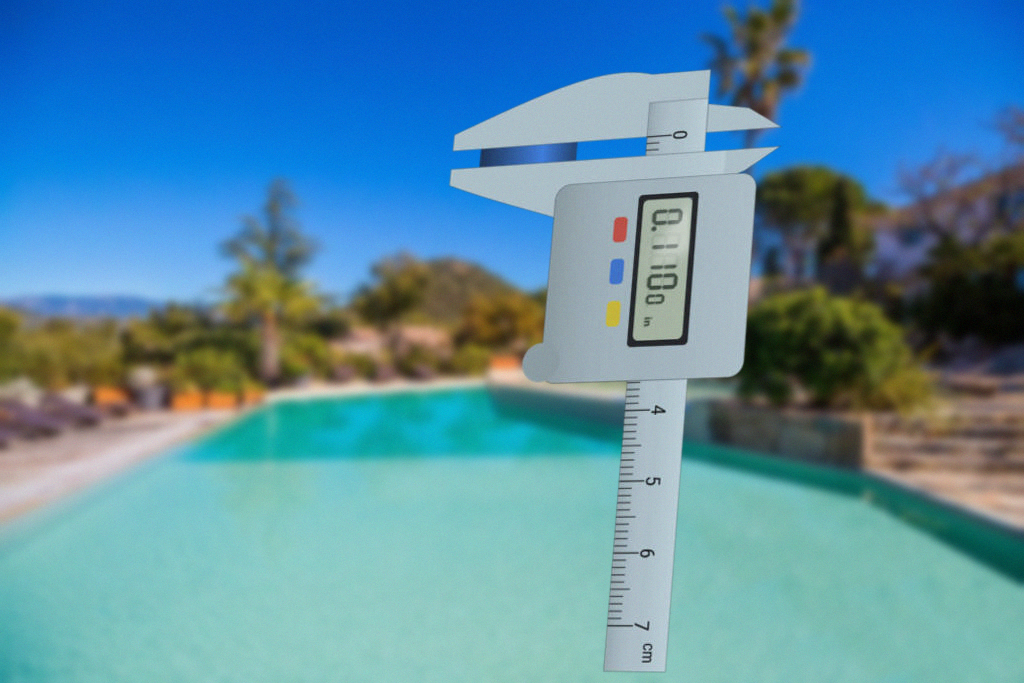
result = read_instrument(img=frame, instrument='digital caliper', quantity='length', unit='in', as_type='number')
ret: 0.1100 in
